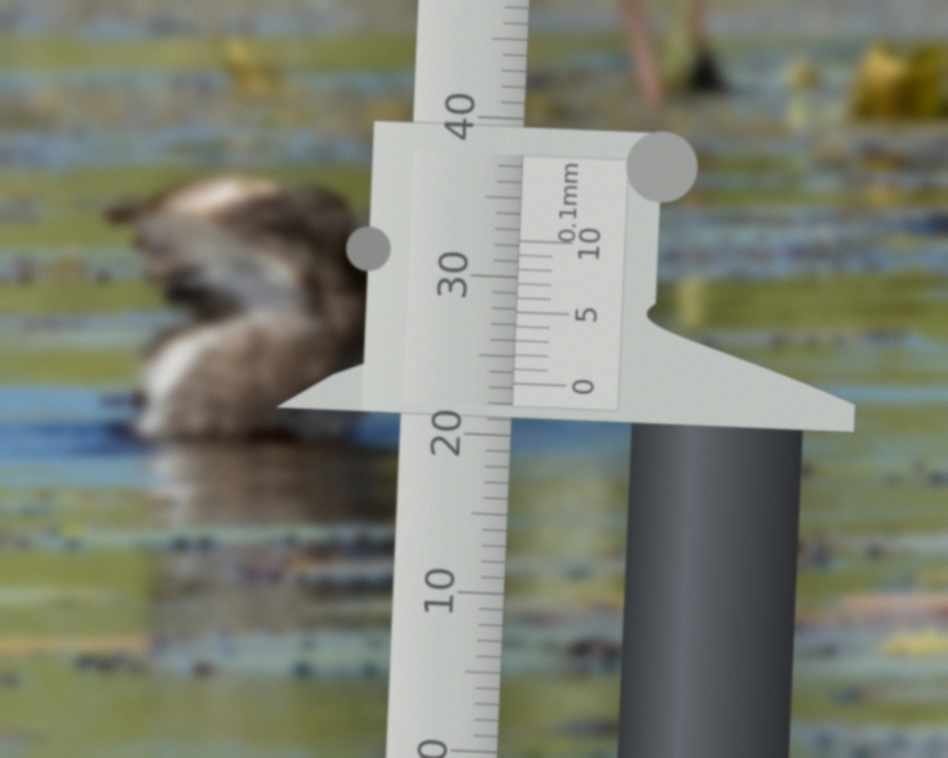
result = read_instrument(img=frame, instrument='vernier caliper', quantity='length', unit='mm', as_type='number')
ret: 23.3 mm
